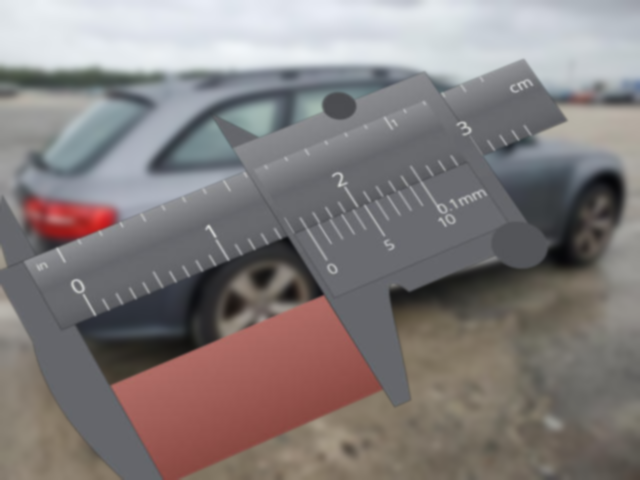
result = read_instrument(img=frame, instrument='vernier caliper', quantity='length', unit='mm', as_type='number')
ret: 16.0 mm
